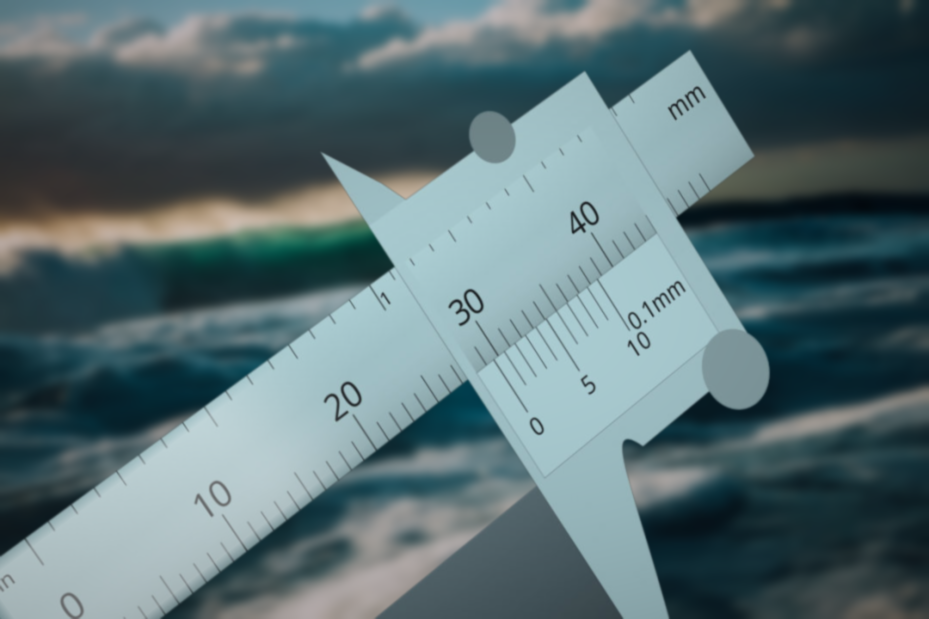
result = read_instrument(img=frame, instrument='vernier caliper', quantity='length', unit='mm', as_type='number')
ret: 29.6 mm
